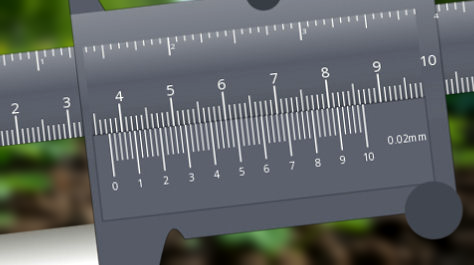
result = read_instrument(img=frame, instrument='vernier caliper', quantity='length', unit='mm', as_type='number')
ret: 37.5 mm
